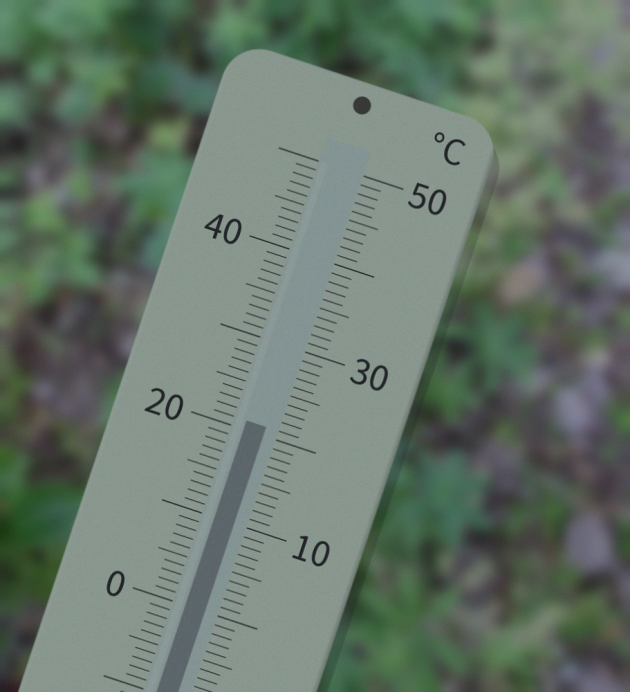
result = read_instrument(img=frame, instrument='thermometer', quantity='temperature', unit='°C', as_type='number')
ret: 21 °C
